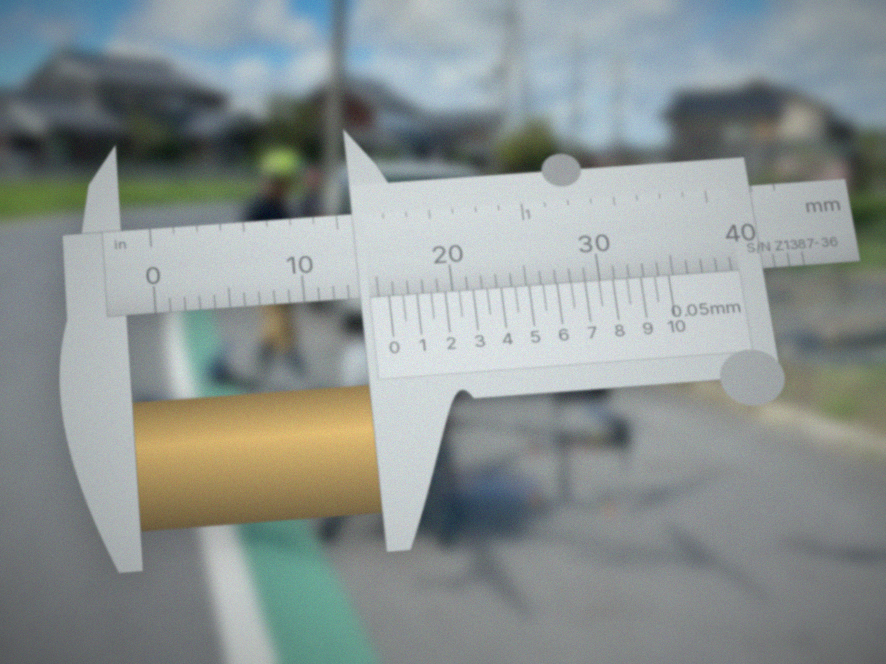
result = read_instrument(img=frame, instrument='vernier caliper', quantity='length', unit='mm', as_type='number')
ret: 15.7 mm
